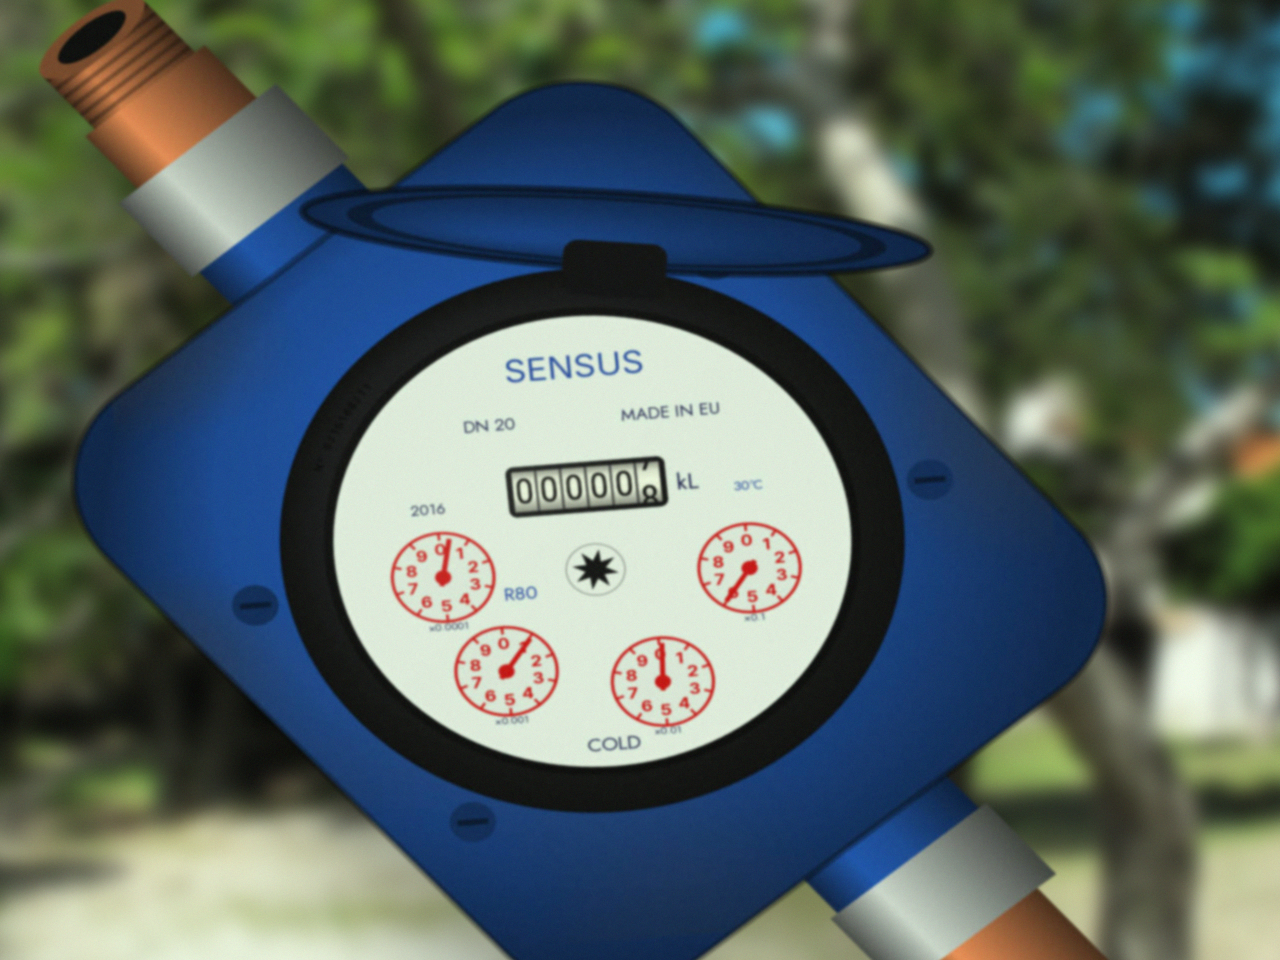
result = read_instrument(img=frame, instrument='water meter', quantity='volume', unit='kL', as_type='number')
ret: 7.6010 kL
